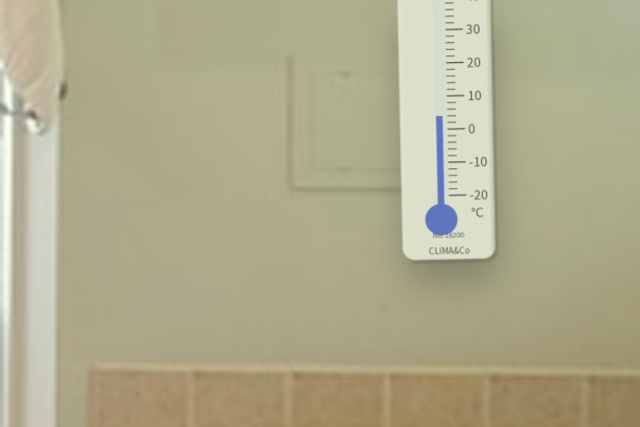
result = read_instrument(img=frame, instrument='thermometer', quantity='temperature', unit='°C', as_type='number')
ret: 4 °C
